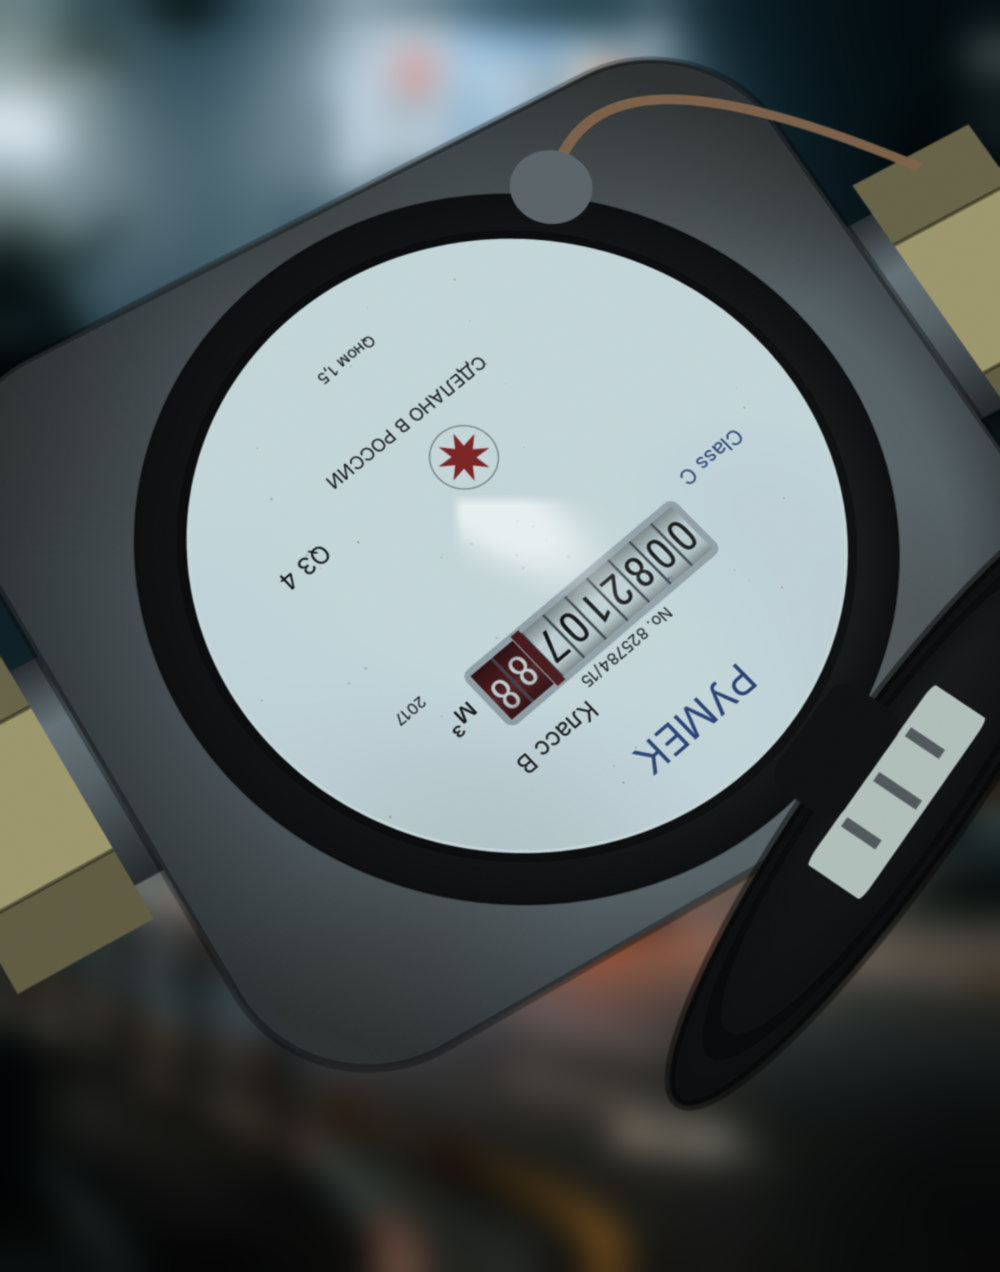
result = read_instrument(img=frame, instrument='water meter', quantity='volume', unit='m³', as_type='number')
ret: 82107.88 m³
